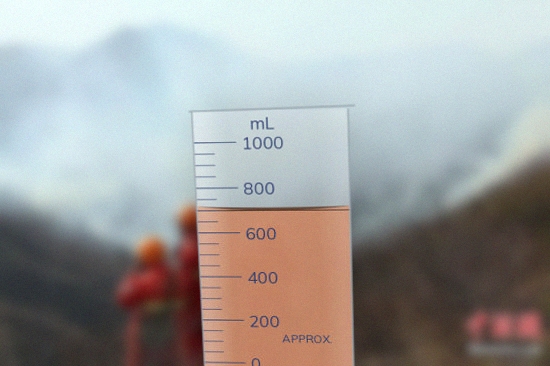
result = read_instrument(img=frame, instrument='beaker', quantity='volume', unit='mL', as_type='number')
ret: 700 mL
